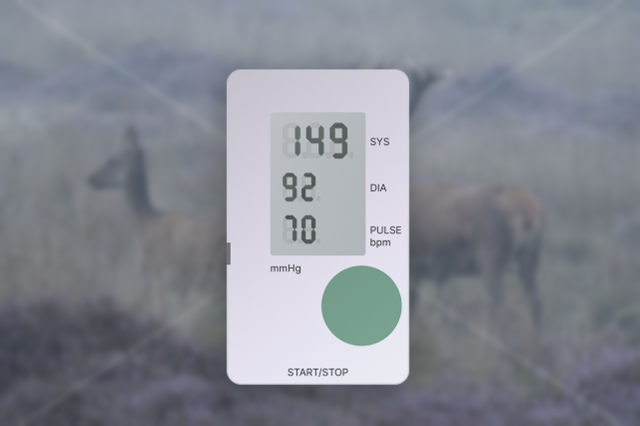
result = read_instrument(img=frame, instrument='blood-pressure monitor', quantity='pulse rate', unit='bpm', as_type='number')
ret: 70 bpm
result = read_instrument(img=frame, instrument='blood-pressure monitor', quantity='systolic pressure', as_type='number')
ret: 149 mmHg
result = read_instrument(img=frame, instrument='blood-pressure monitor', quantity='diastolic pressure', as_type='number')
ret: 92 mmHg
